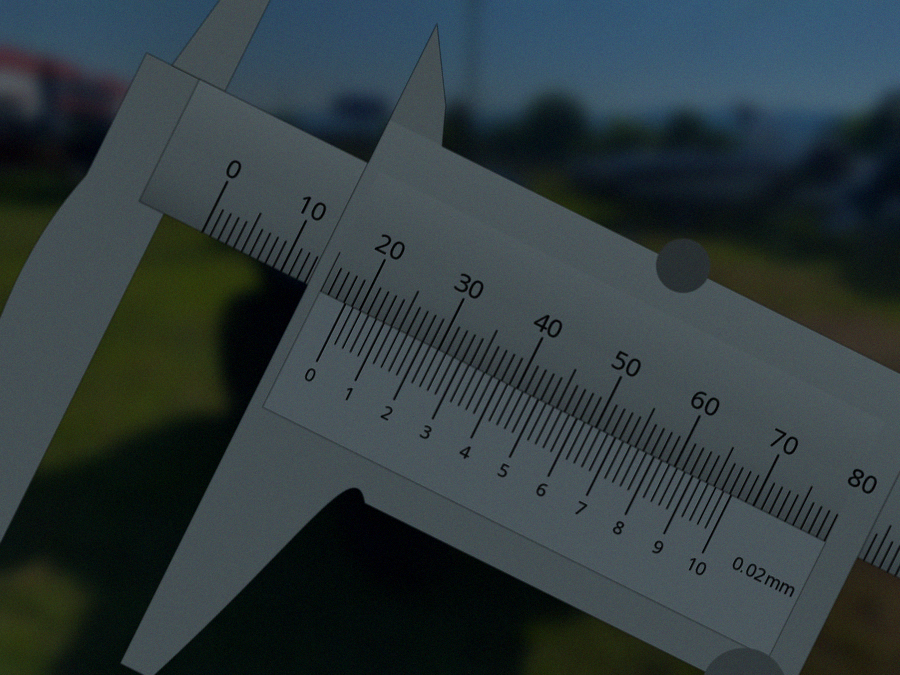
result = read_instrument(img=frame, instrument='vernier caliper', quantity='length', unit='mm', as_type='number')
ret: 18.2 mm
